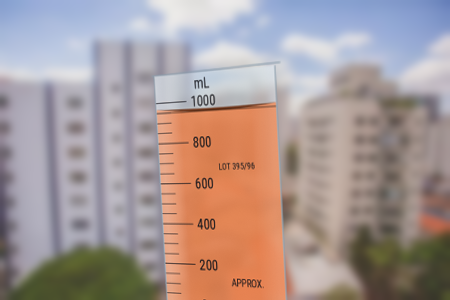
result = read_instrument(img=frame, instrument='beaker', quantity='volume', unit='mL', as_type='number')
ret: 950 mL
